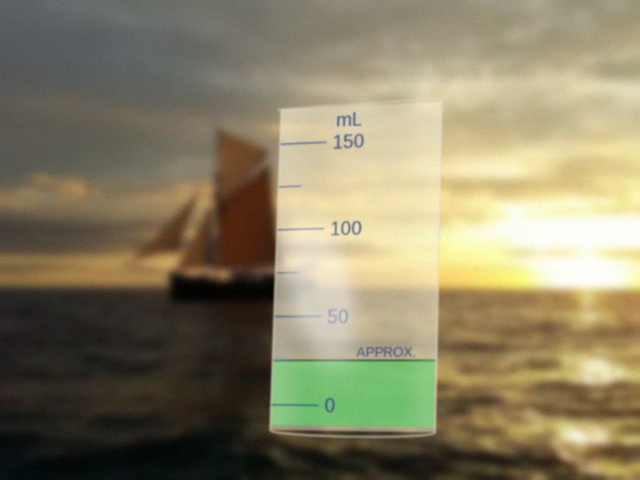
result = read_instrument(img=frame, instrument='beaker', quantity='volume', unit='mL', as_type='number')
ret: 25 mL
